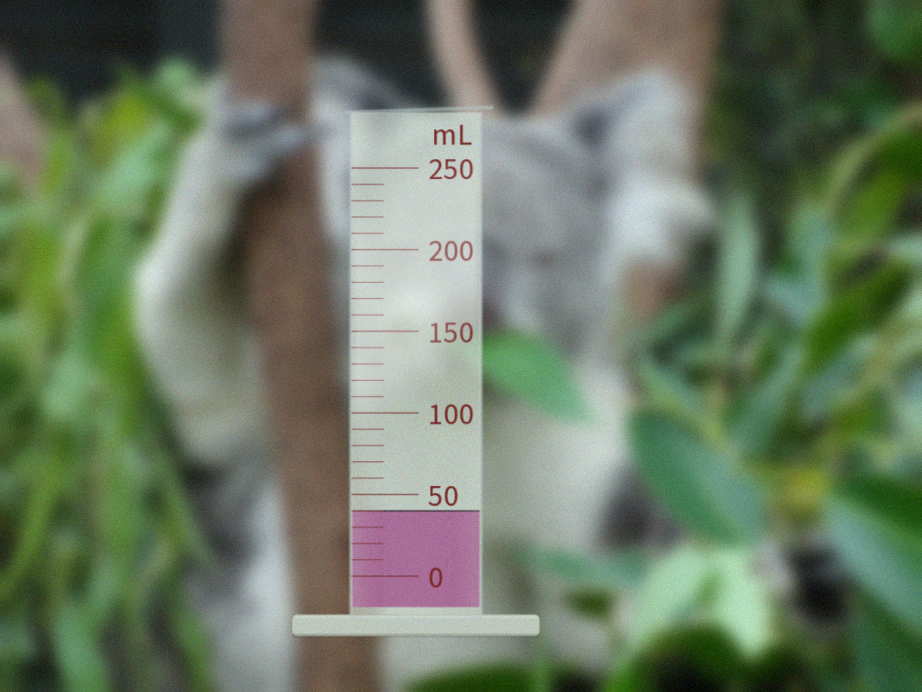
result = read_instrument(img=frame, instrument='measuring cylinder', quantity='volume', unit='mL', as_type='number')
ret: 40 mL
